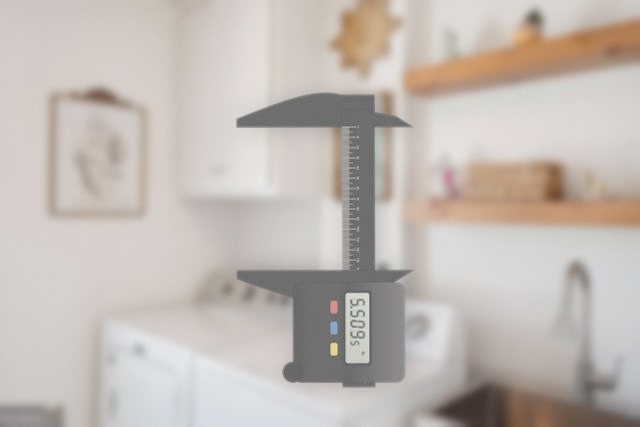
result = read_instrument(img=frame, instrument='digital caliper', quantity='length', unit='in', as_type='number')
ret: 5.5095 in
